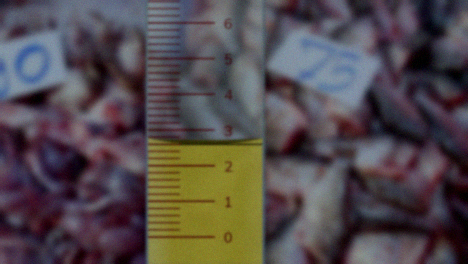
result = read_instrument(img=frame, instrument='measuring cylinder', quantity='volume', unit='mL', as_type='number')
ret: 2.6 mL
